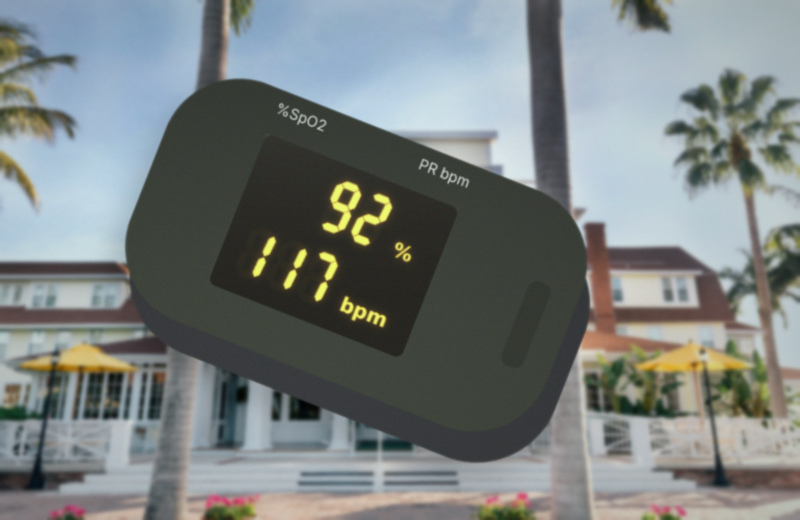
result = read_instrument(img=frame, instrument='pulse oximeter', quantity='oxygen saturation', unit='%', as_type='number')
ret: 92 %
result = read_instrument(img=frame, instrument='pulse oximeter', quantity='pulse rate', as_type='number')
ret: 117 bpm
